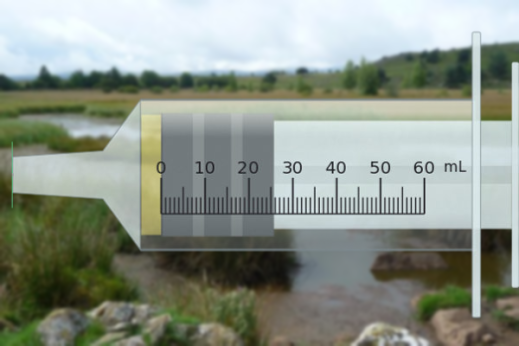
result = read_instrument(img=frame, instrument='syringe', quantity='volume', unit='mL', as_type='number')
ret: 0 mL
